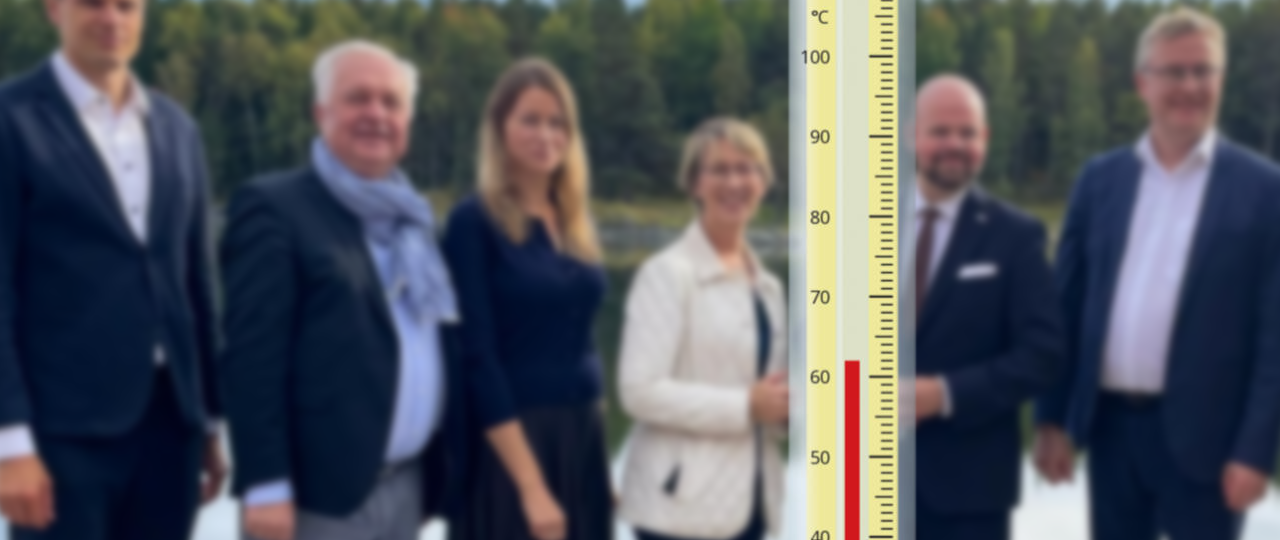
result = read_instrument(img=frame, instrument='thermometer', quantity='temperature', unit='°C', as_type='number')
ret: 62 °C
